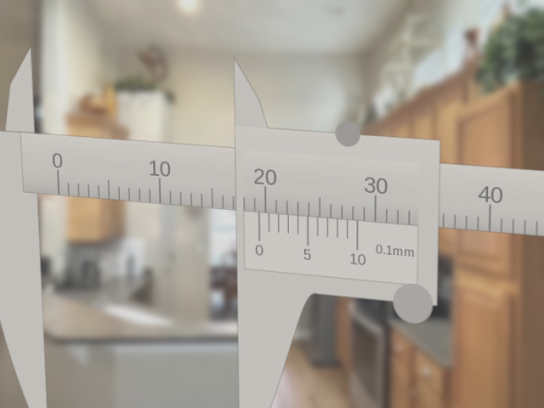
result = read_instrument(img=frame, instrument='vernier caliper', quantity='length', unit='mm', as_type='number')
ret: 19.4 mm
